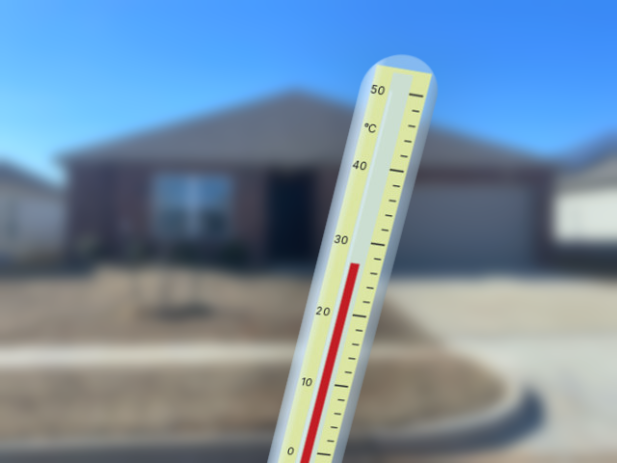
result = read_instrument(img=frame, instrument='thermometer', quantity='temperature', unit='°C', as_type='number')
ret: 27 °C
